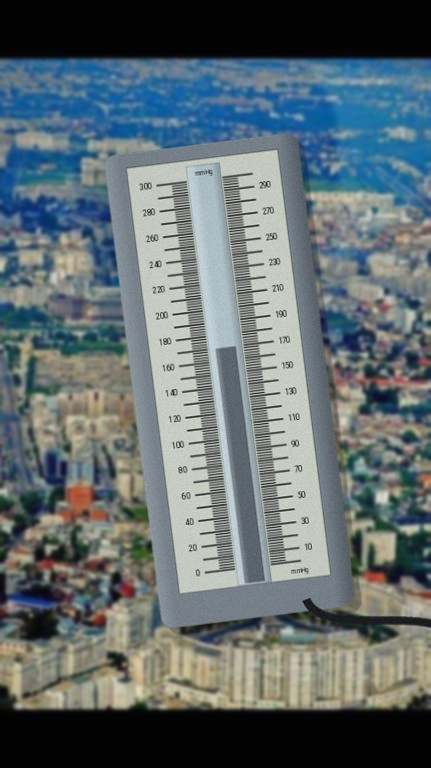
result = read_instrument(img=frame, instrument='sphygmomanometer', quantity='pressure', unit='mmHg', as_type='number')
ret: 170 mmHg
